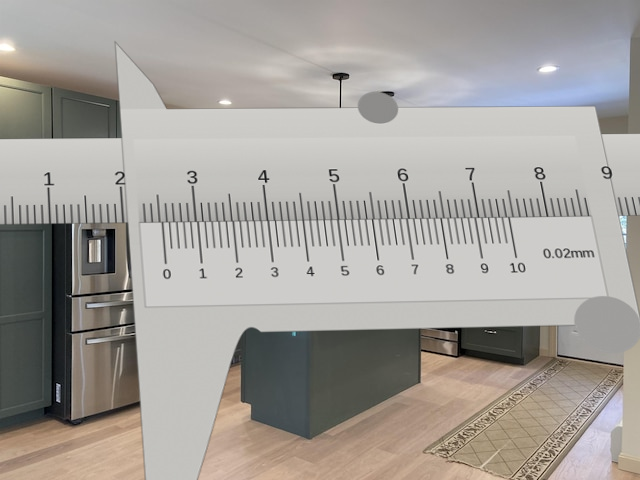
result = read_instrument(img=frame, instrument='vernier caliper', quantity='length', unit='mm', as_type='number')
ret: 25.4 mm
